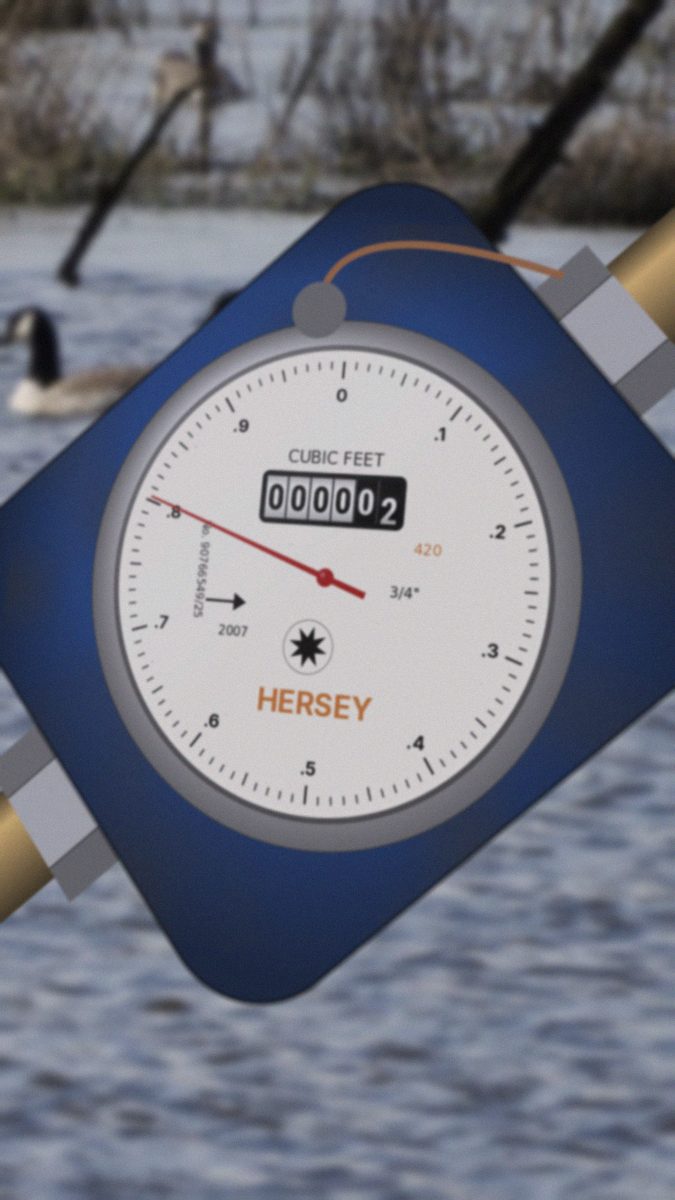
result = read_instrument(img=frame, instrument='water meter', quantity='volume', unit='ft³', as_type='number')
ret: 1.80 ft³
